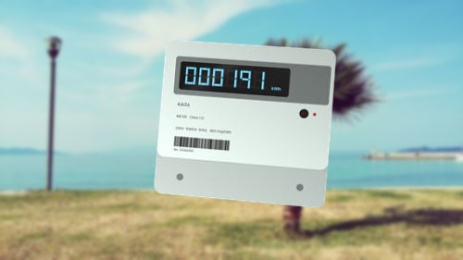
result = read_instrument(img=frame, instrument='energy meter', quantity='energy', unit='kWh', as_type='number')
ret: 191 kWh
